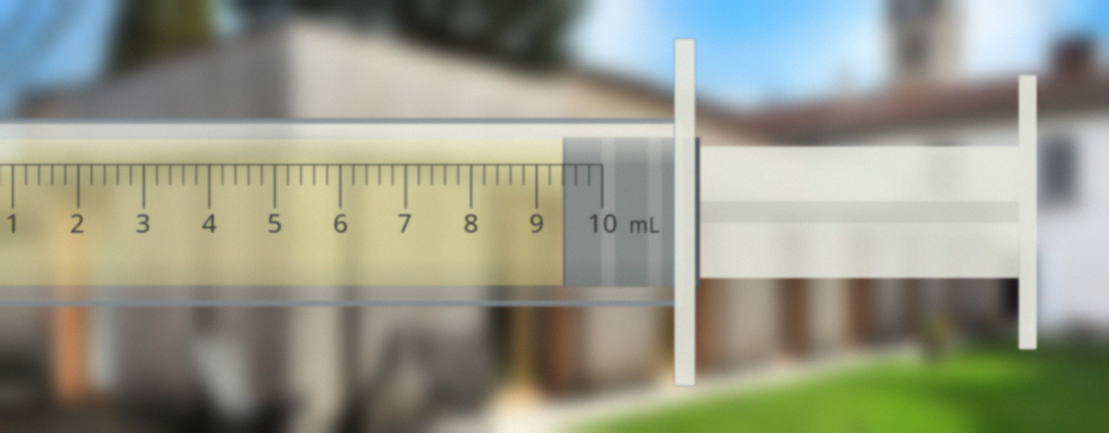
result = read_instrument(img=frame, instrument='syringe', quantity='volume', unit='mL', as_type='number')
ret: 9.4 mL
